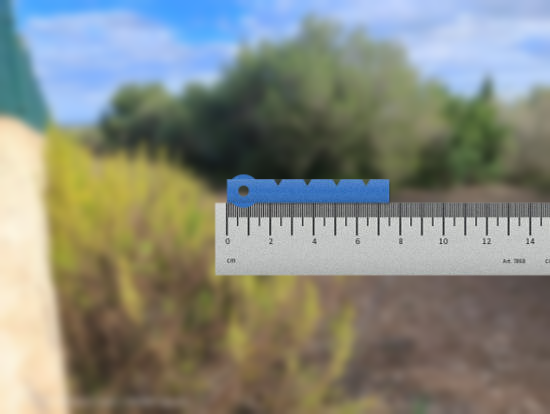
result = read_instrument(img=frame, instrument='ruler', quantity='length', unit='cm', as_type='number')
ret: 7.5 cm
